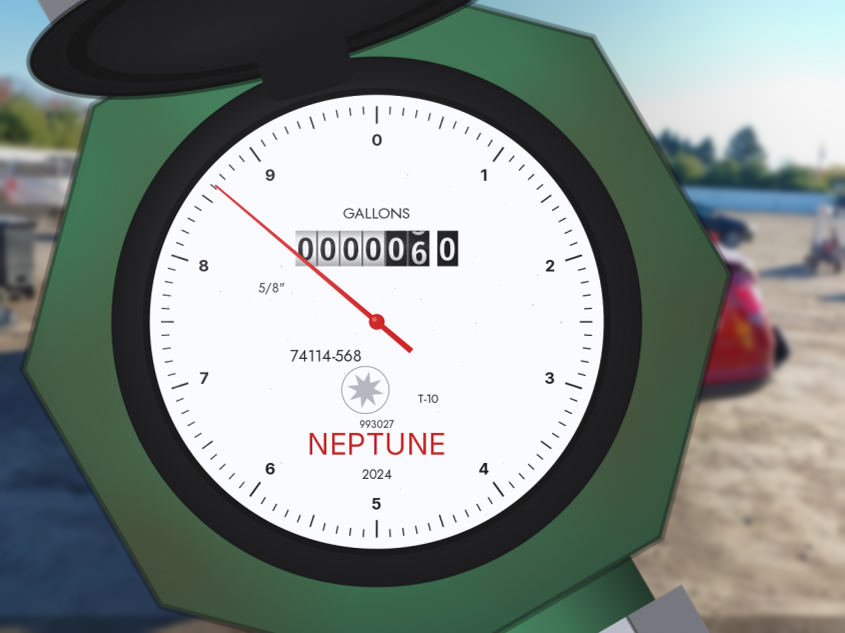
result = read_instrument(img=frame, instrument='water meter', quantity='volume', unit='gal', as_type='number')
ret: 58.6 gal
